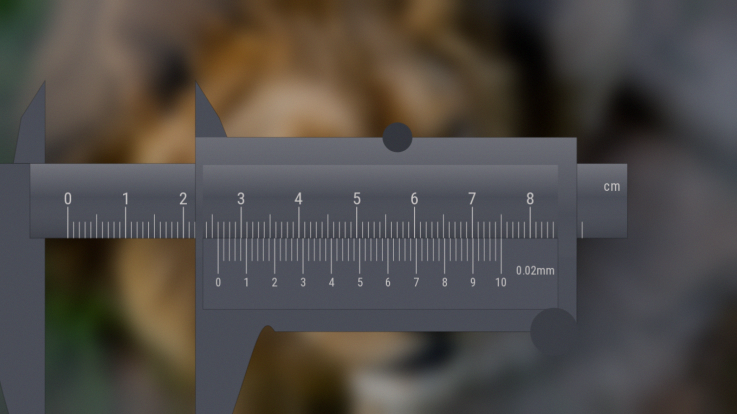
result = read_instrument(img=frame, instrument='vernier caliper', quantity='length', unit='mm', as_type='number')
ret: 26.0 mm
